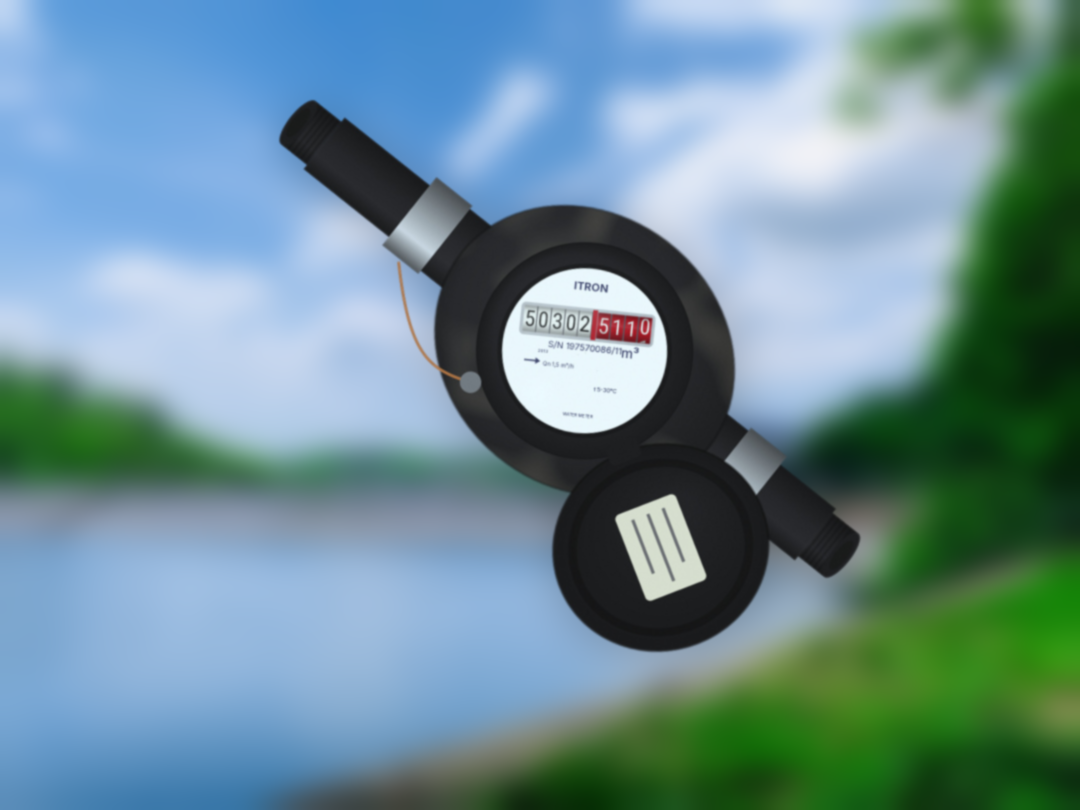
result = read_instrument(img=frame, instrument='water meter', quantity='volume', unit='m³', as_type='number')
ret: 50302.5110 m³
